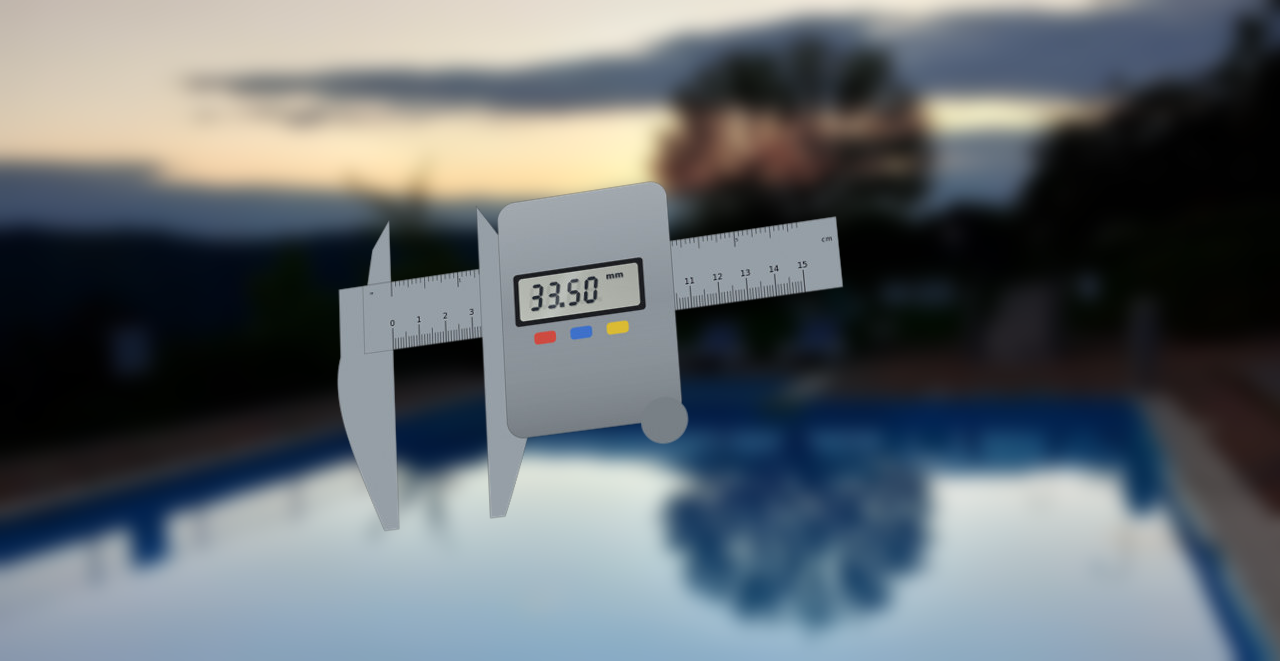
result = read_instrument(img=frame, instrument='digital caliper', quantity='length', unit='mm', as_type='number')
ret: 33.50 mm
